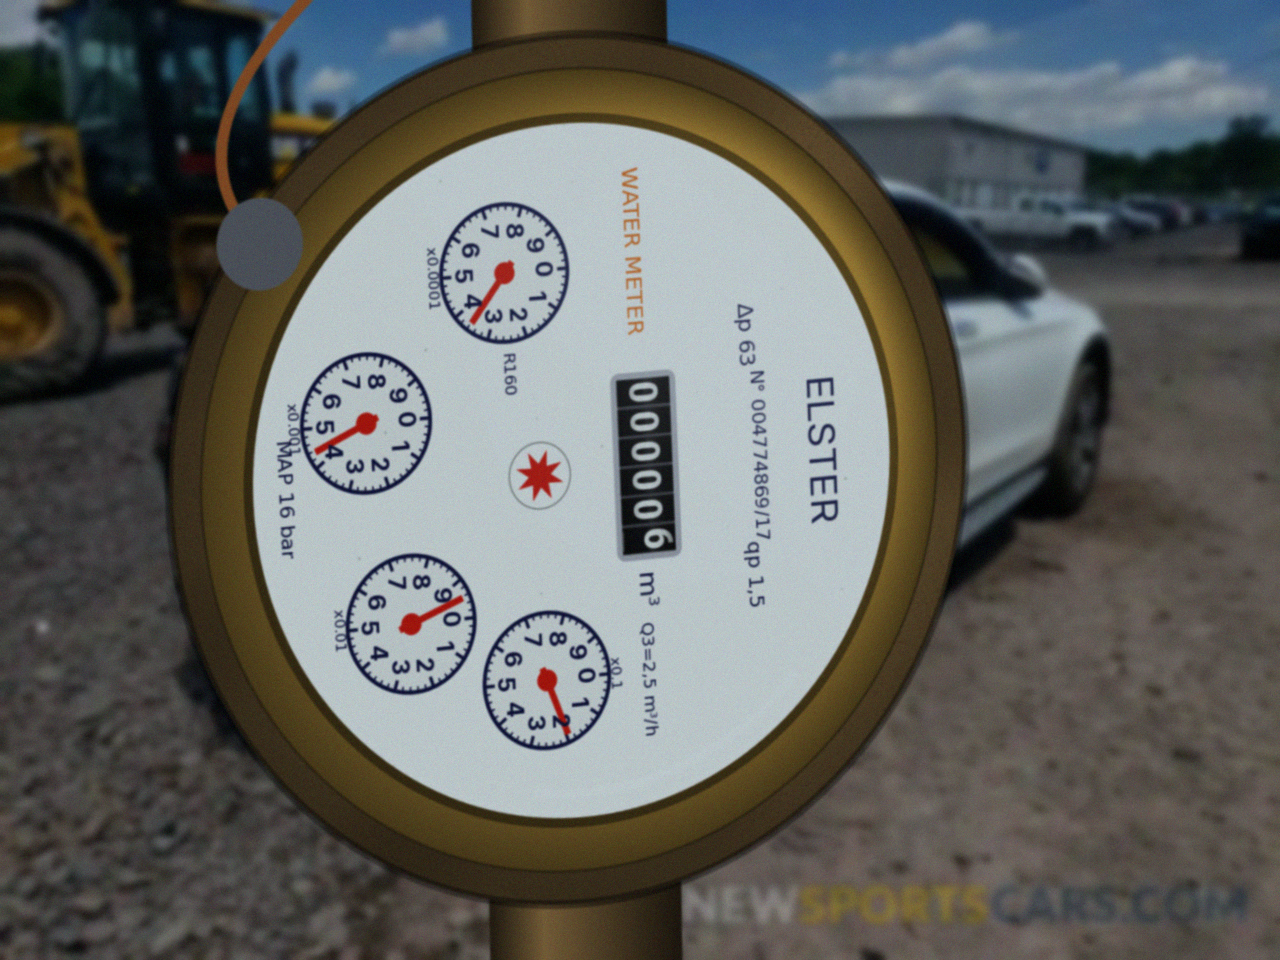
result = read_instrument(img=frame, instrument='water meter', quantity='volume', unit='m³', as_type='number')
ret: 6.1943 m³
